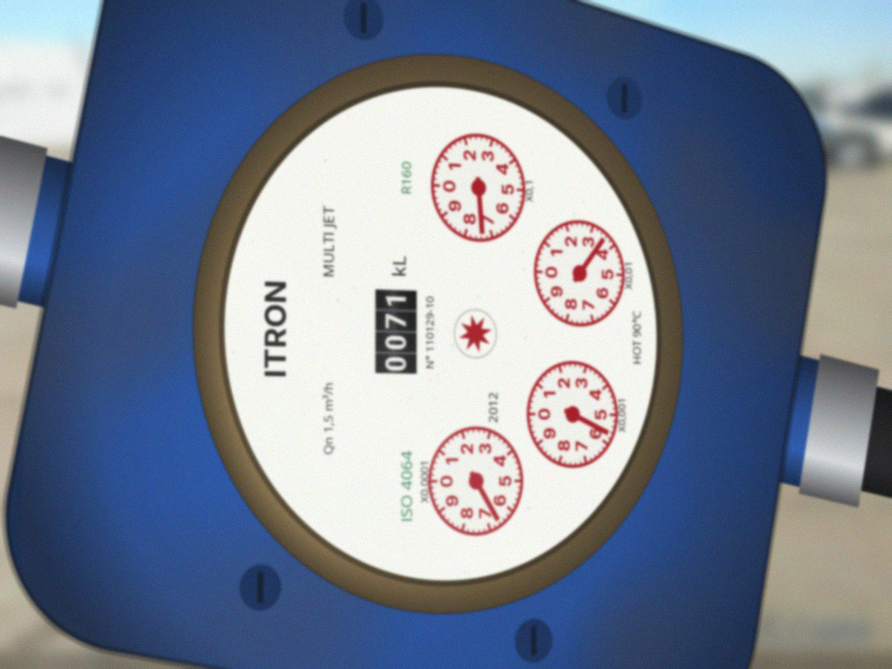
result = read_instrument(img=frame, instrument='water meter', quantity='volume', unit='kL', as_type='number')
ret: 71.7356 kL
